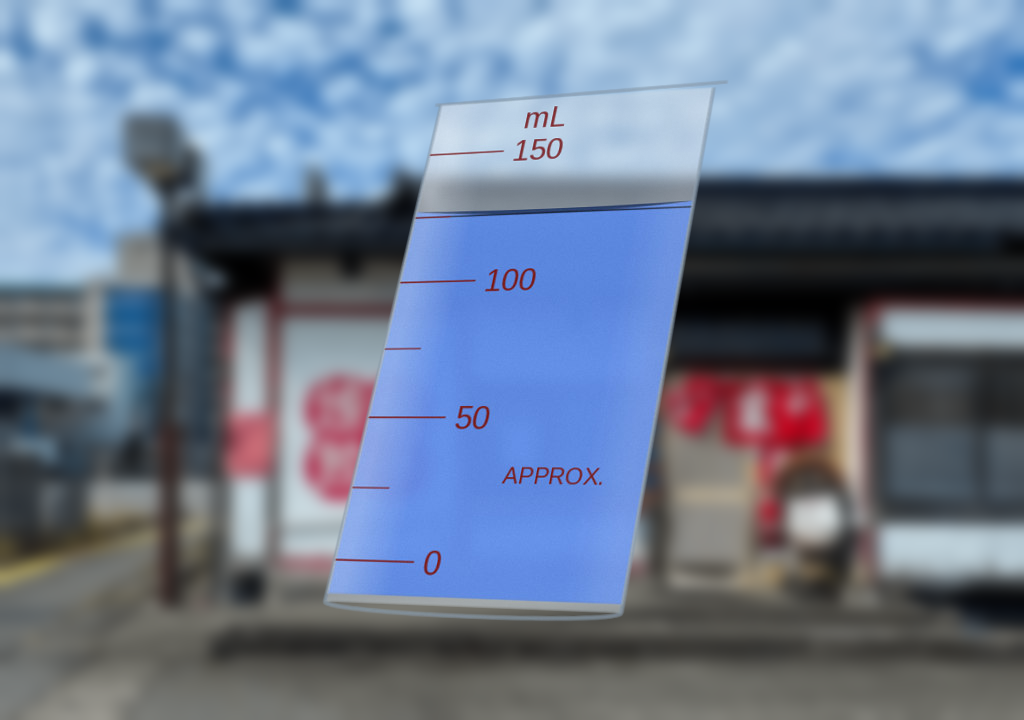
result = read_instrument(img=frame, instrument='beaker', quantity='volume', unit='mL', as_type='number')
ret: 125 mL
